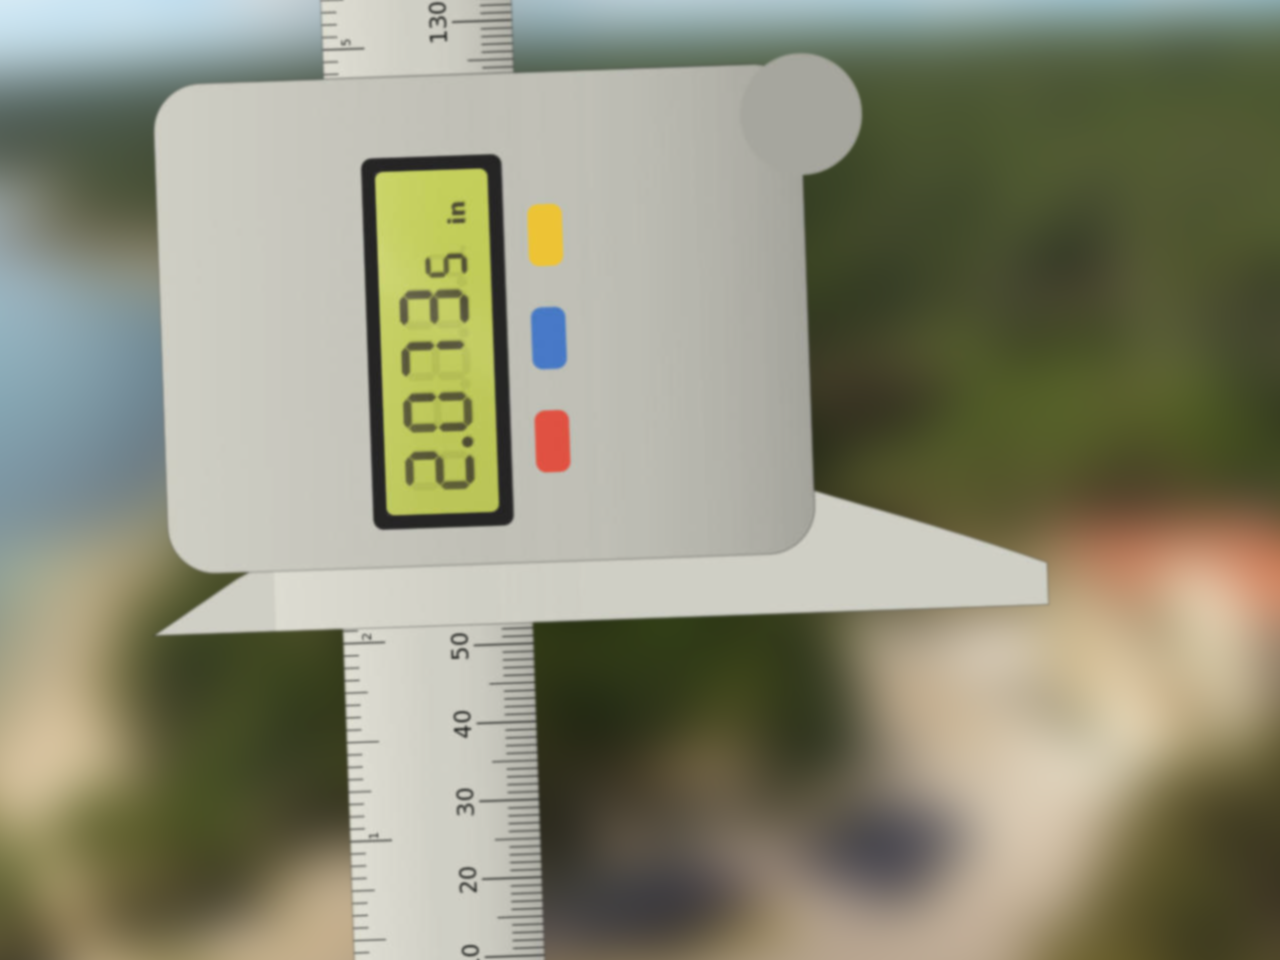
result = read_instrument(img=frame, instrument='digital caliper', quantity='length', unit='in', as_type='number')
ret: 2.0735 in
